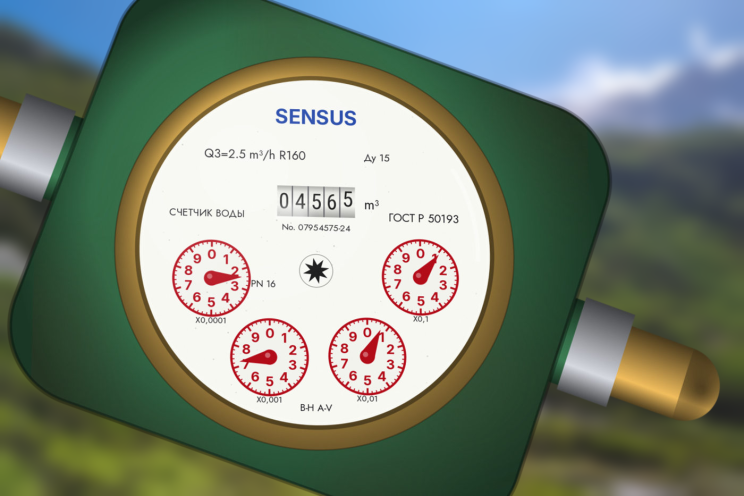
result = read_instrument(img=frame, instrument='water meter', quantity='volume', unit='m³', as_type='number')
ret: 4565.1072 m³
